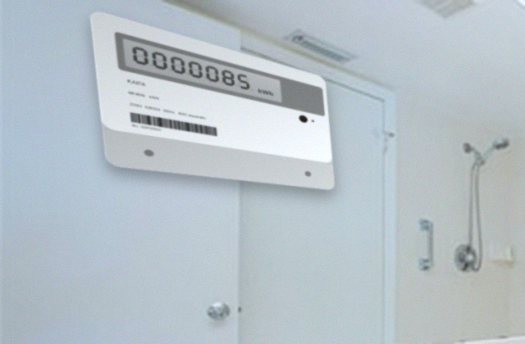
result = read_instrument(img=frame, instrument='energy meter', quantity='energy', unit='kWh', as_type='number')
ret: 85 kWh
